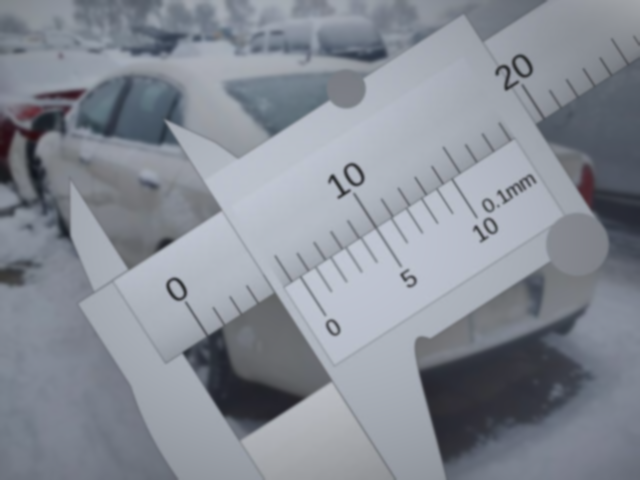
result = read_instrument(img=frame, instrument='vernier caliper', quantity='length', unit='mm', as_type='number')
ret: 5.5 mm
